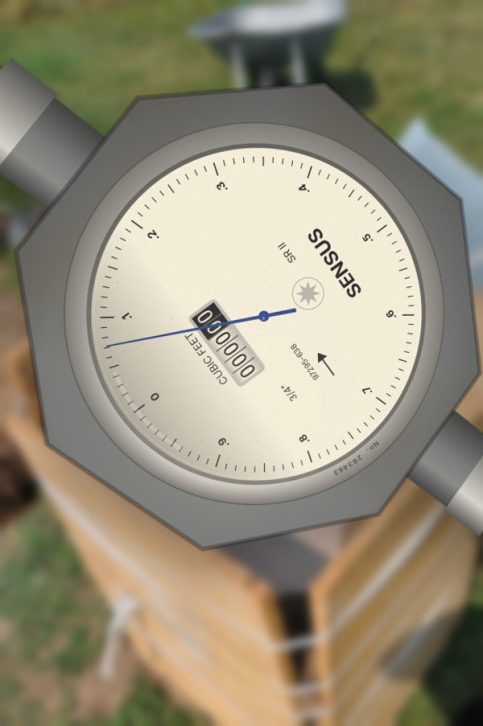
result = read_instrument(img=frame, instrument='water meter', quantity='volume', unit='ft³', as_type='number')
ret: 0.07 ft³
